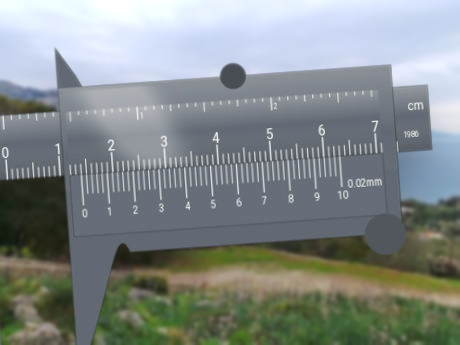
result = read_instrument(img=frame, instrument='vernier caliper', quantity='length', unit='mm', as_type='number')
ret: 14.0 mm
